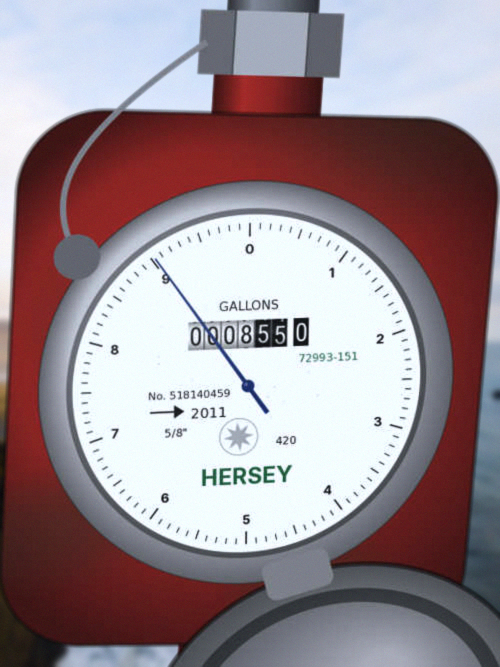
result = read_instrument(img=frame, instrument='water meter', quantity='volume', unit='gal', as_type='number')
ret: 8549.0 gal
